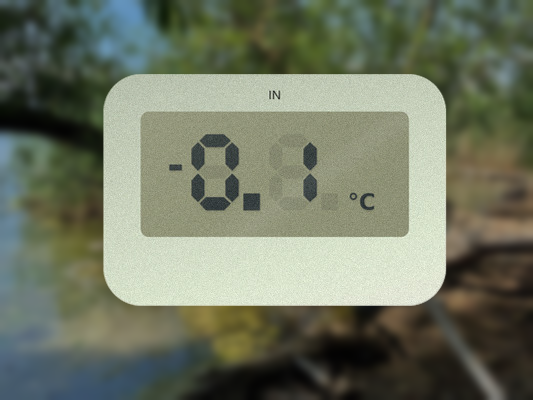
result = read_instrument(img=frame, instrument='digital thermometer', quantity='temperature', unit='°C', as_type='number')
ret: -0.1 °C
